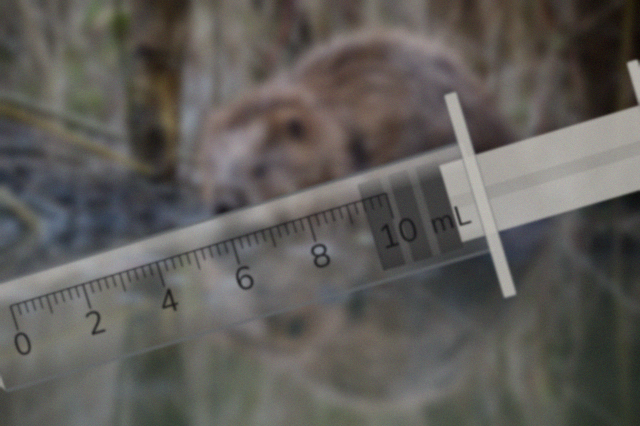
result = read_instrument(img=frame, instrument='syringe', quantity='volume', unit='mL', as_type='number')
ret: 9.4 mL
